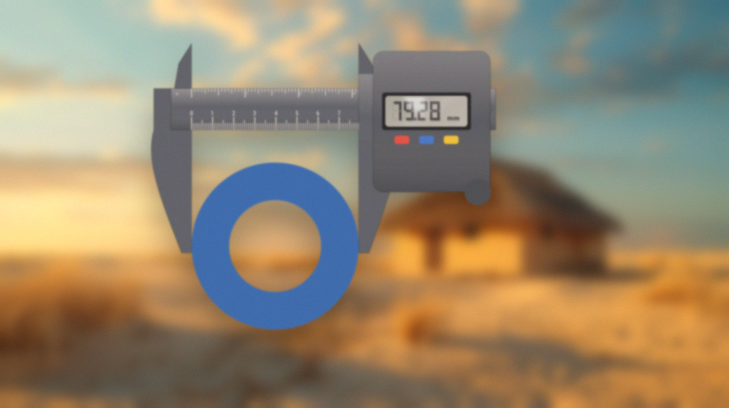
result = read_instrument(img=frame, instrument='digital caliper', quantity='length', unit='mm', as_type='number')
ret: 79.28 mm
